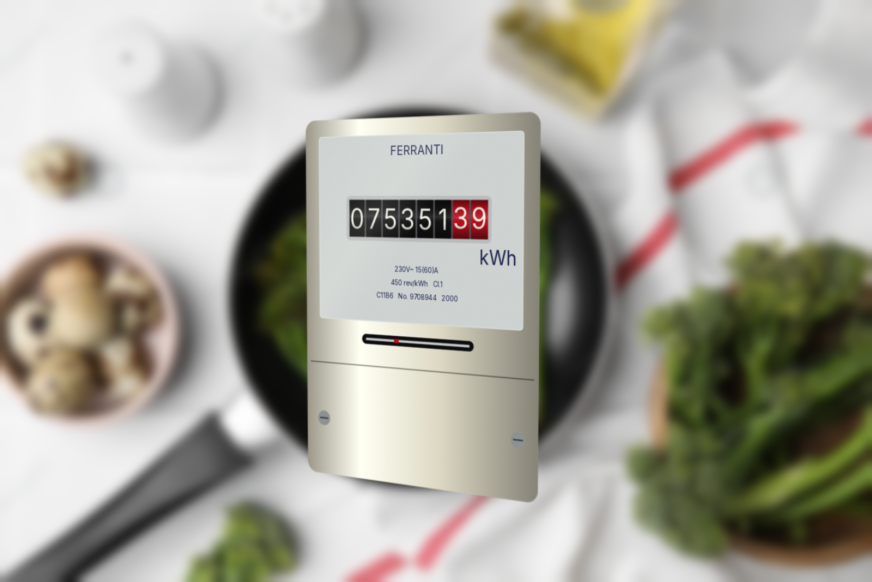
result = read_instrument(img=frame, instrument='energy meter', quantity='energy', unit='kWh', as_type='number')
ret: 75351.39 kWh
